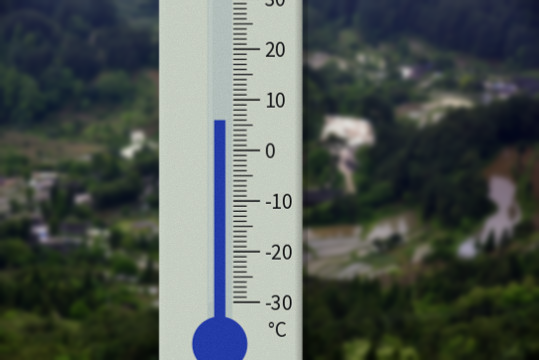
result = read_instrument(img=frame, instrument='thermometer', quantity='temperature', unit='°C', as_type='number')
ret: 6 °C
